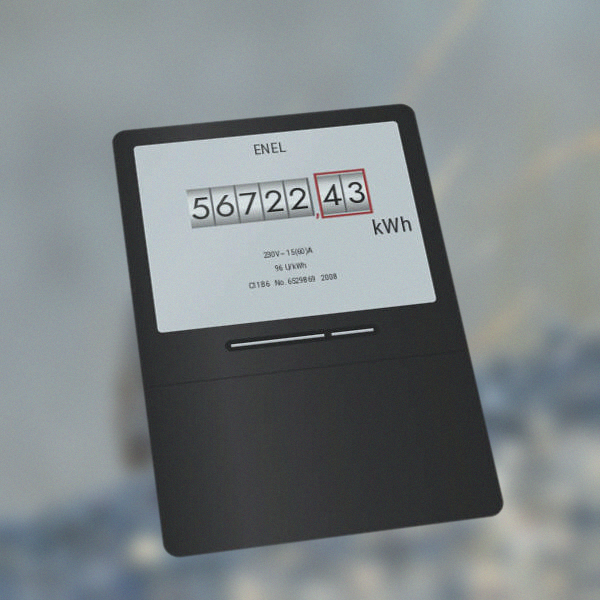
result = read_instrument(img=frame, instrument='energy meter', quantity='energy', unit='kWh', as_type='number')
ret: 56722.43 kWh
